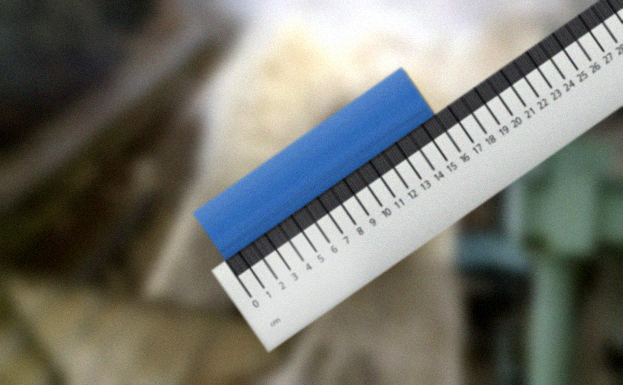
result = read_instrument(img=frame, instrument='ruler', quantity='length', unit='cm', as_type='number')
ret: 16 cm
